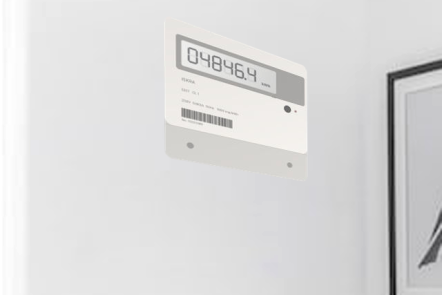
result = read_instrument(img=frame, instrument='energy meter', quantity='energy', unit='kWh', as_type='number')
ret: 4846.4 kWh
